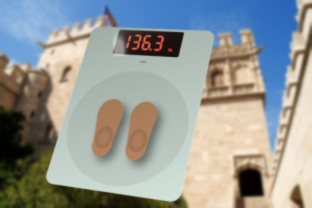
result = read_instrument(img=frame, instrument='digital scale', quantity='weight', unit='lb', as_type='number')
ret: 136.3 lb
